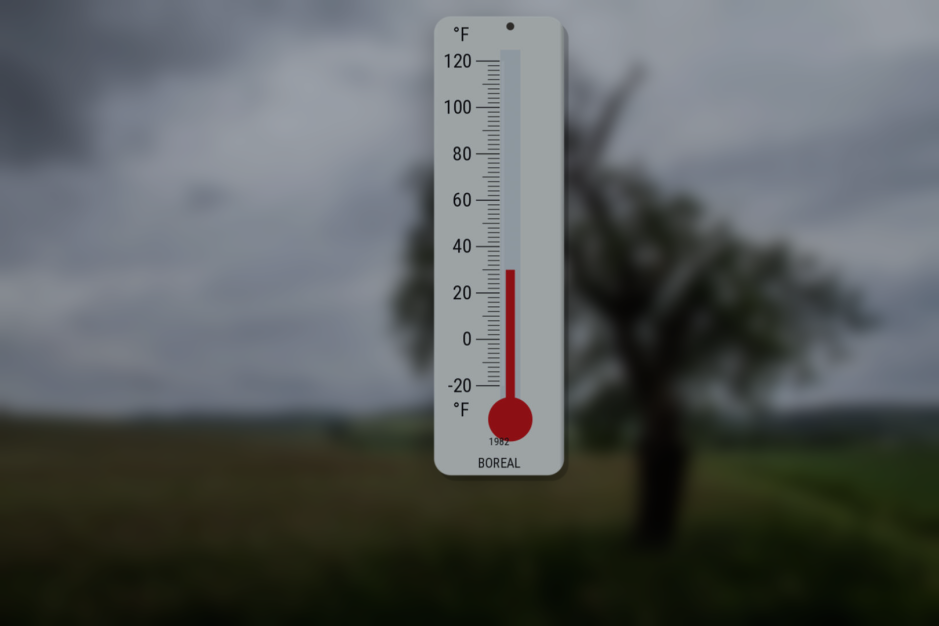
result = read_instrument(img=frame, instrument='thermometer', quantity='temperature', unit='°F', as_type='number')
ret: 30 °F
